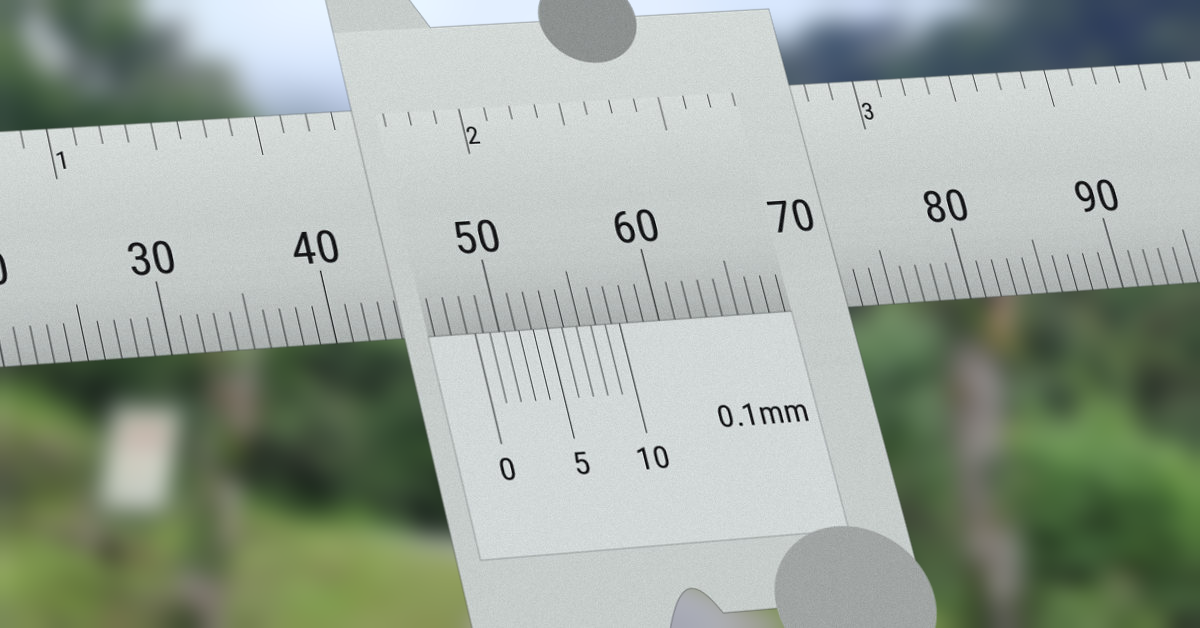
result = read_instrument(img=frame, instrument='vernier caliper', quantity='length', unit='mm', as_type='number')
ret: 48.5 mm
